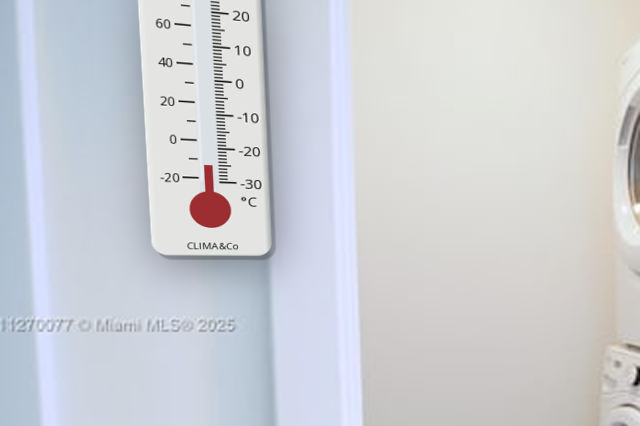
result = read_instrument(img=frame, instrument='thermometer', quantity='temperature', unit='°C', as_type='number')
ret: -25 °C
